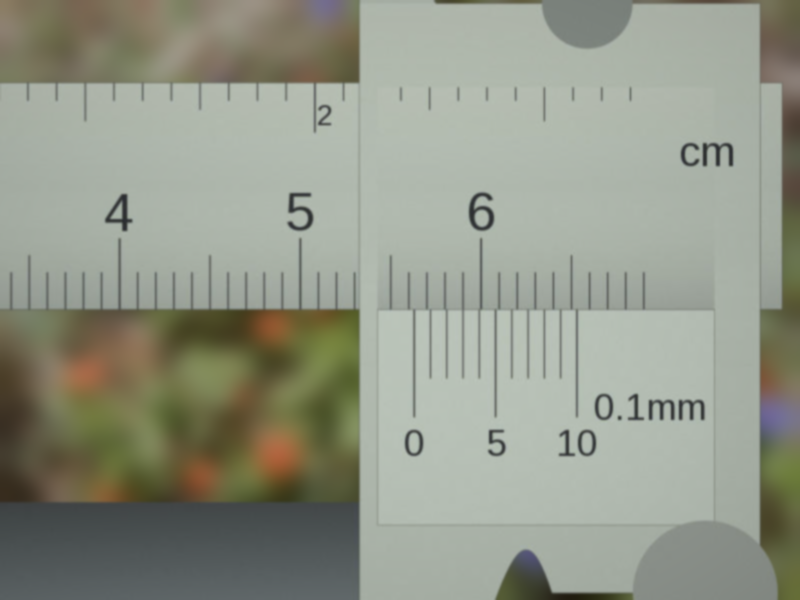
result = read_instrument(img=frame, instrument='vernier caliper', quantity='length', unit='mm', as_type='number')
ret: 56.3 mm
